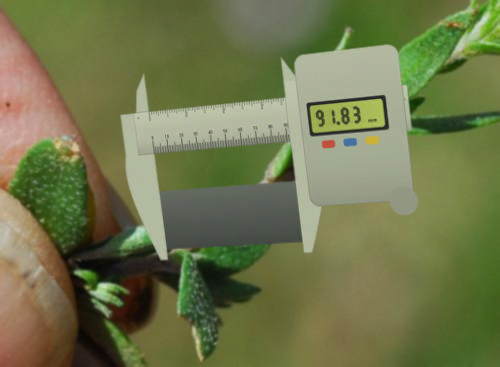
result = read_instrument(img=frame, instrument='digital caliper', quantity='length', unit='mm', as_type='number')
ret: 91.83 mm
